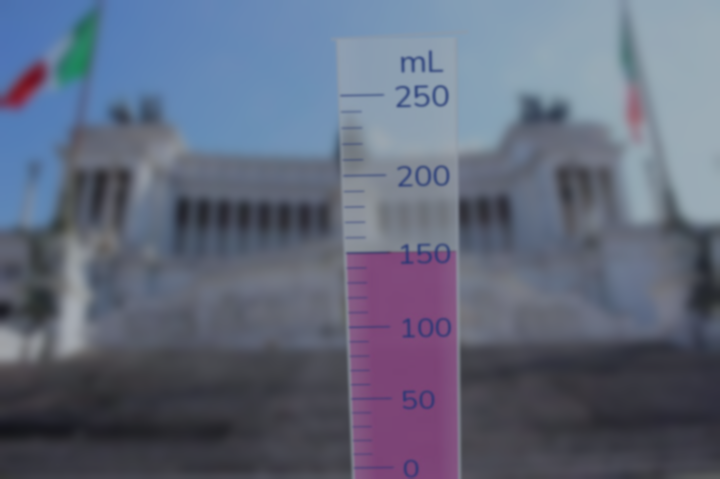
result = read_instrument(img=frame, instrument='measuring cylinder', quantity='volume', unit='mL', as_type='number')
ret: 150 mL
